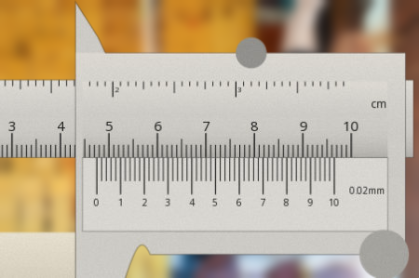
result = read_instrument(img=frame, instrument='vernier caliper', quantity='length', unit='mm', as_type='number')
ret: 47.5 mm
